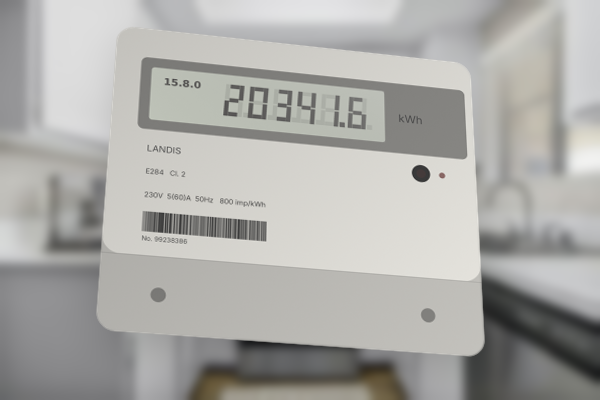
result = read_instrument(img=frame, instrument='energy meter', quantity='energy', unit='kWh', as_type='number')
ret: 20341.6 kWh
